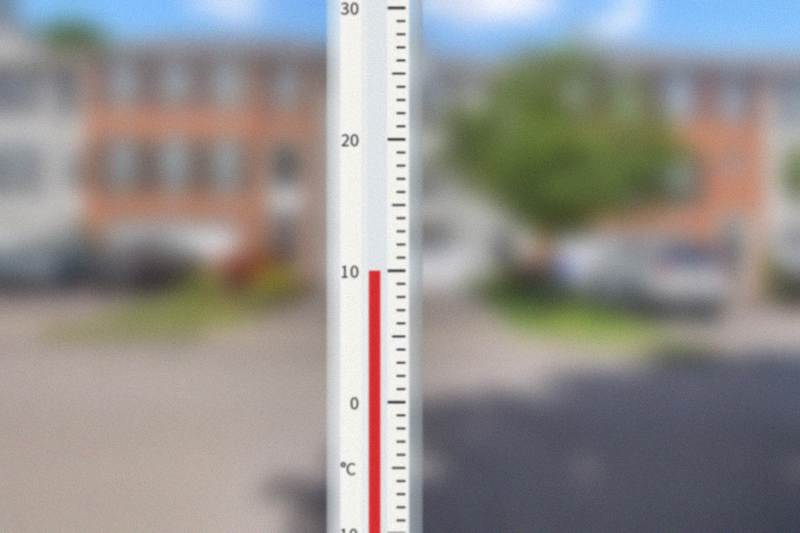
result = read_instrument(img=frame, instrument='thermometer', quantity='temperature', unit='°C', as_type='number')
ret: 10 °C
